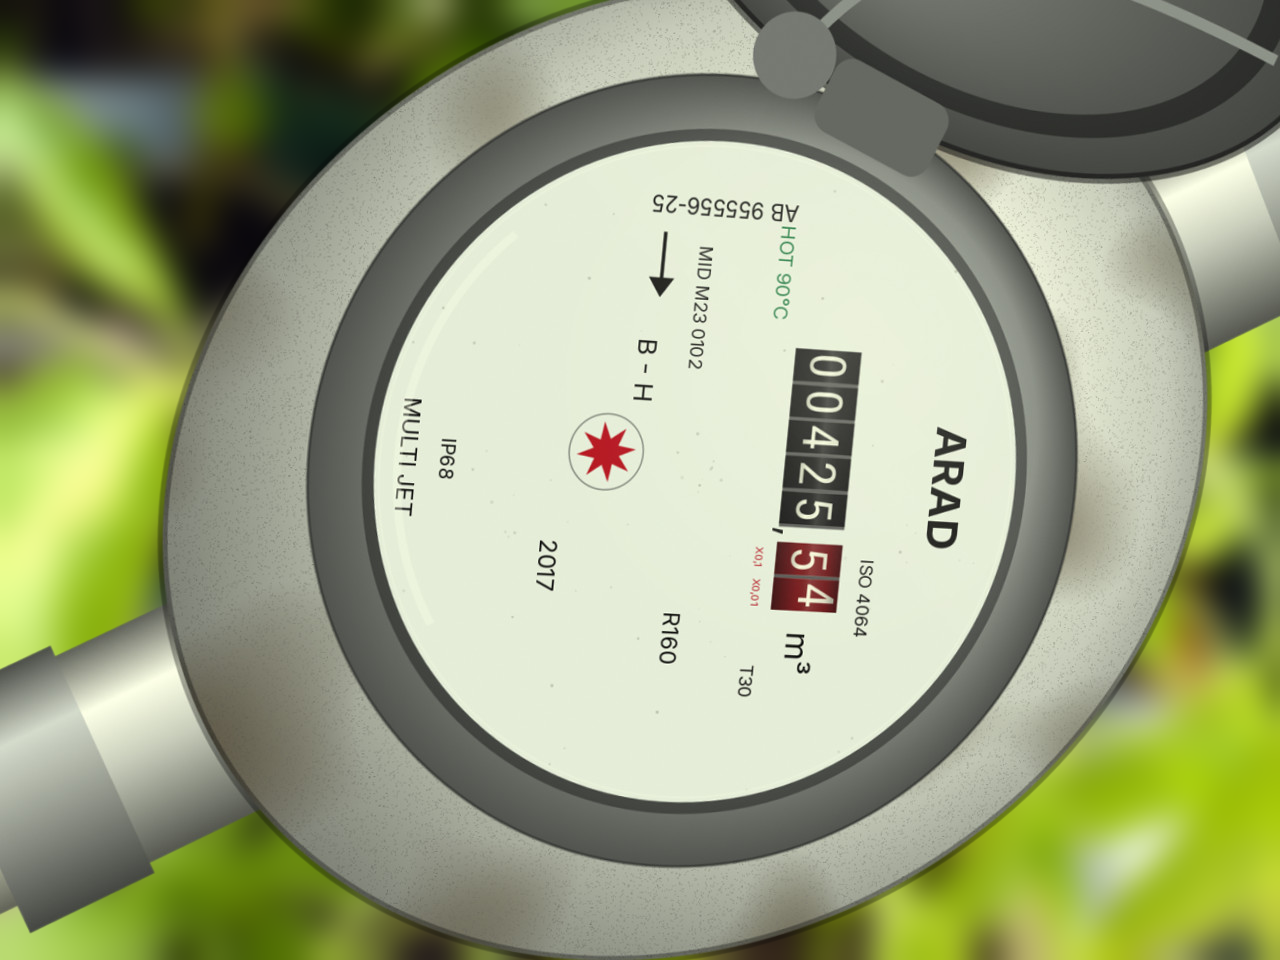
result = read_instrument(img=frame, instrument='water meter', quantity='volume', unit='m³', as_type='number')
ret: 425.54 m³
